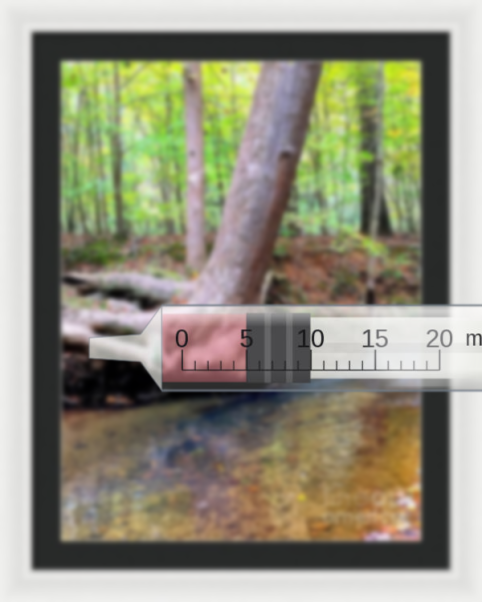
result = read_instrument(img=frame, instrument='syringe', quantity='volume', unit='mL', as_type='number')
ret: 5 mL
